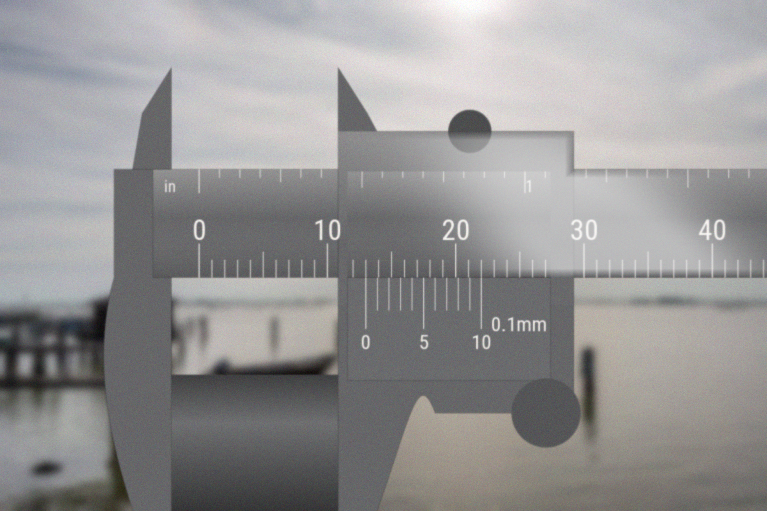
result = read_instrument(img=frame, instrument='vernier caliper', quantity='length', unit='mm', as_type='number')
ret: 13.0 mm
